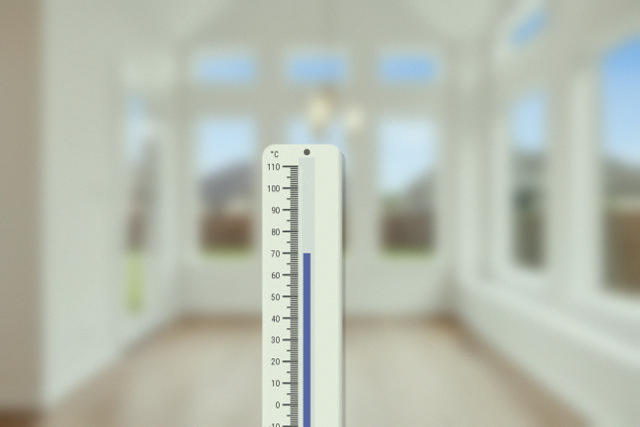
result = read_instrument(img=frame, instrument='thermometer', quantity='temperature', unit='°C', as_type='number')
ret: 70 °C
